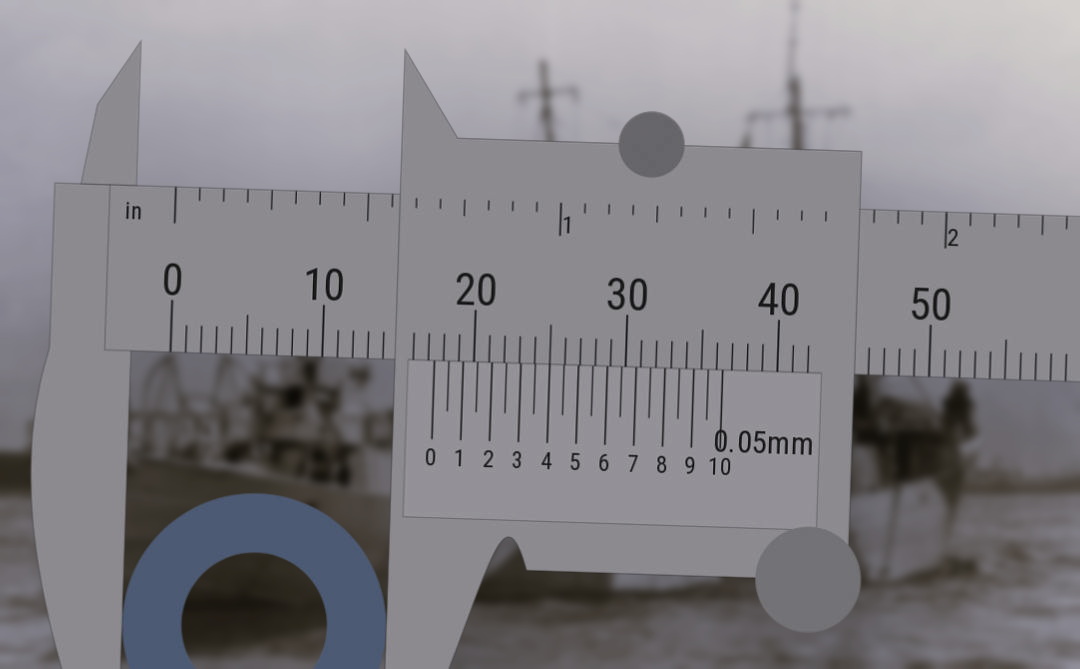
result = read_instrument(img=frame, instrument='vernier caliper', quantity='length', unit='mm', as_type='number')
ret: 17.4 mm
